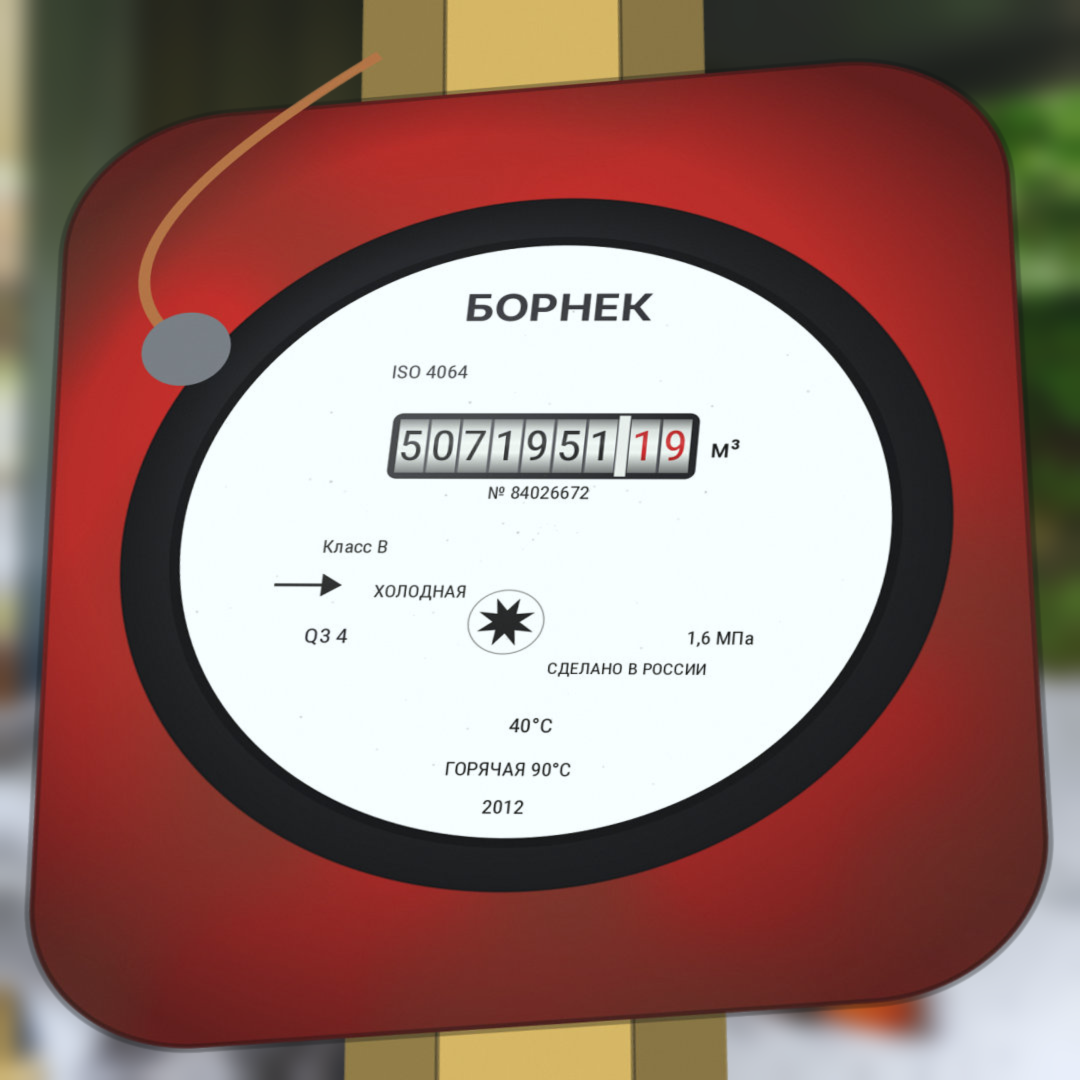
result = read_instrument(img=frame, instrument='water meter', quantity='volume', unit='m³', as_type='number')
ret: 5071951.19 m³
